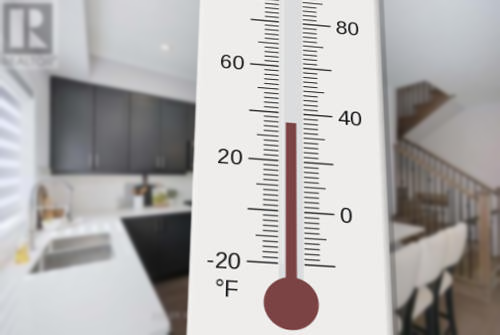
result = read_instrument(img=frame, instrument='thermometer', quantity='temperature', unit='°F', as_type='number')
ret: 36 °F
